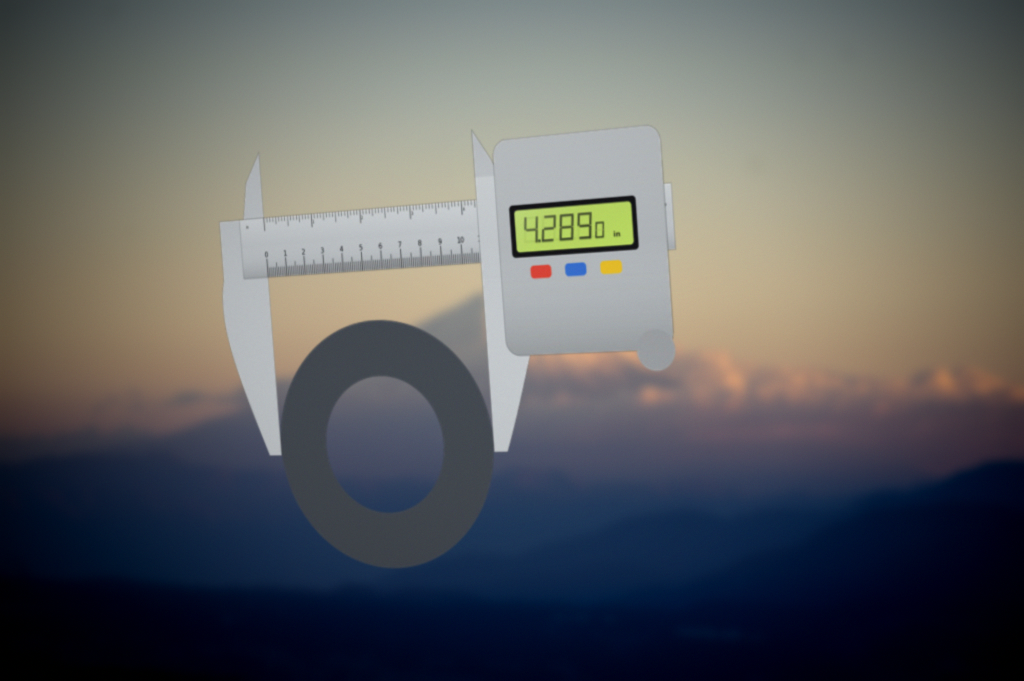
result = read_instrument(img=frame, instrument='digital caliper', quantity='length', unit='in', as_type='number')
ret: 4.2890 in
